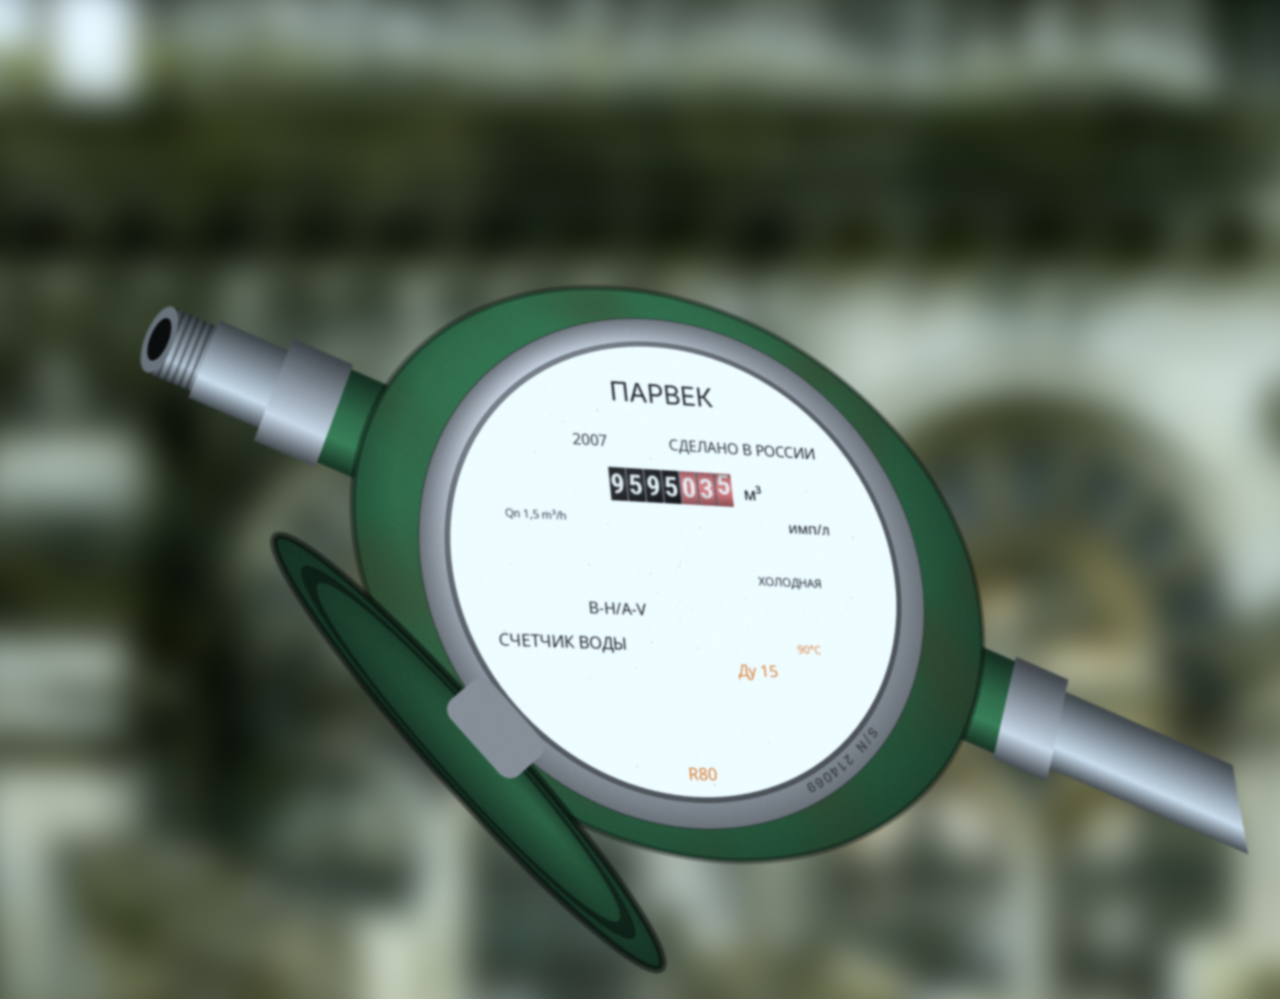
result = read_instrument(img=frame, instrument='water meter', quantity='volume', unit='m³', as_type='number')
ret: 9595.035 m³
